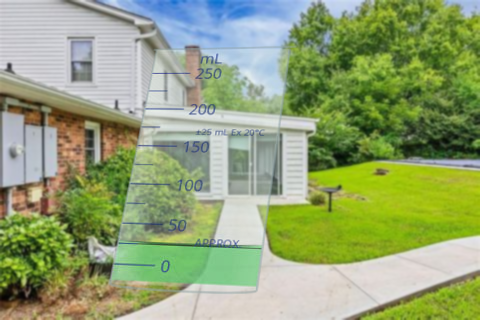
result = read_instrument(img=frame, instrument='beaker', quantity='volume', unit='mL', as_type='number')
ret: 25 mL
